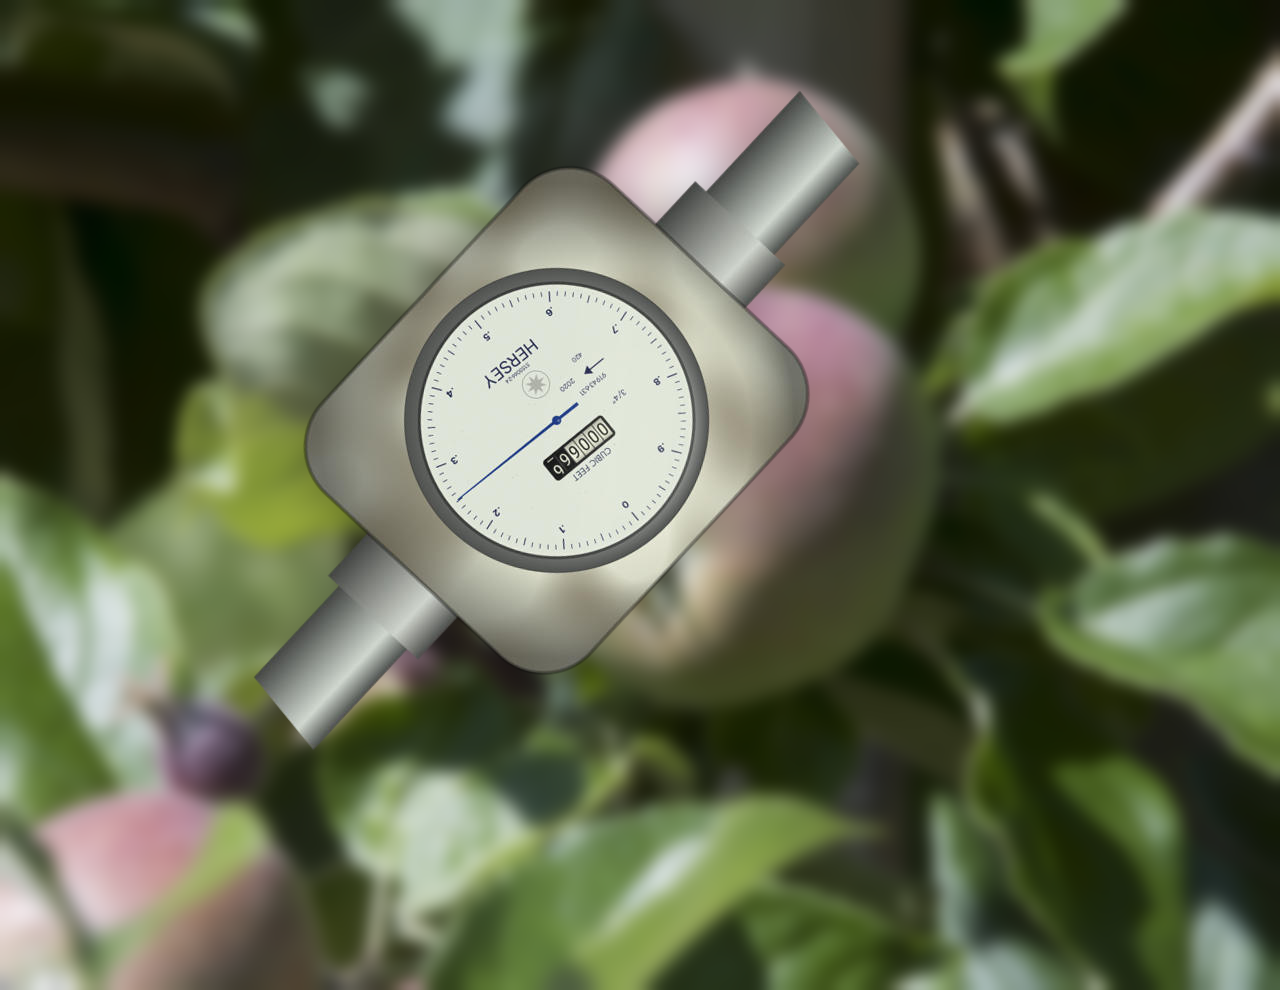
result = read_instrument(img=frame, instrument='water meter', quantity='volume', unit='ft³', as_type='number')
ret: 666.25 ft³
